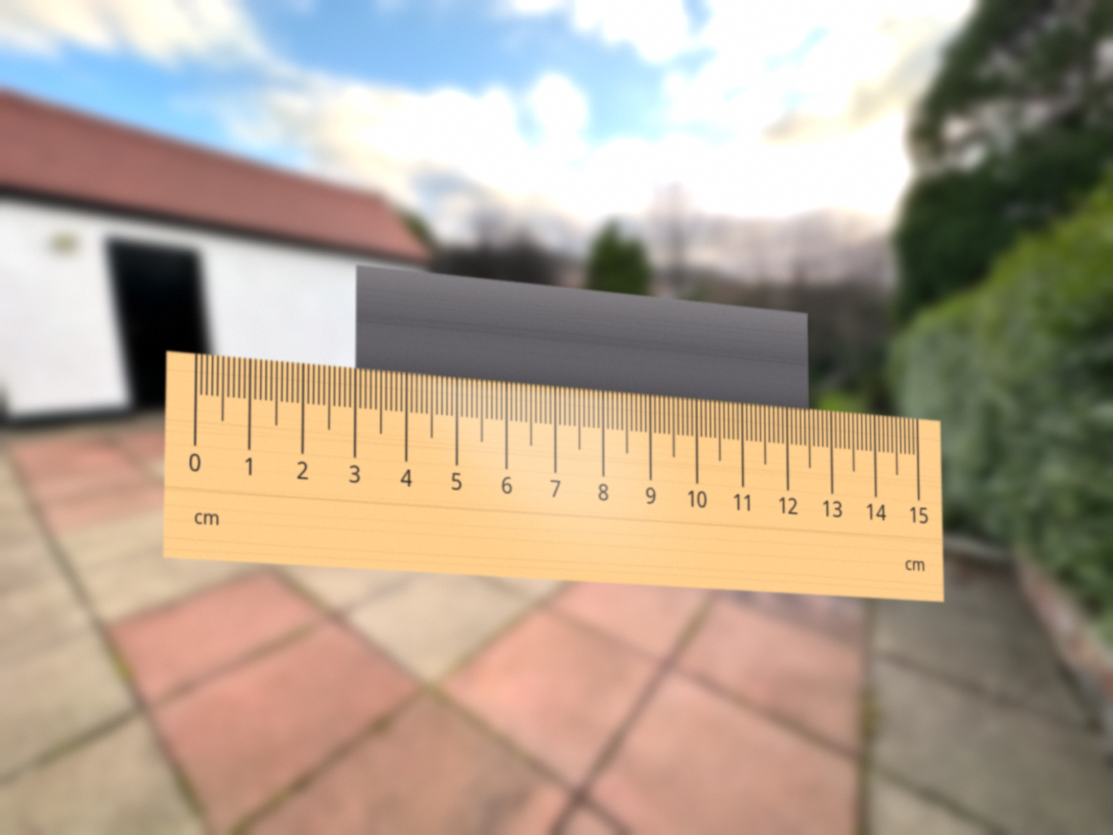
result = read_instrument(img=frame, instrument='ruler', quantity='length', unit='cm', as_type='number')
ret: 9.5 cm
